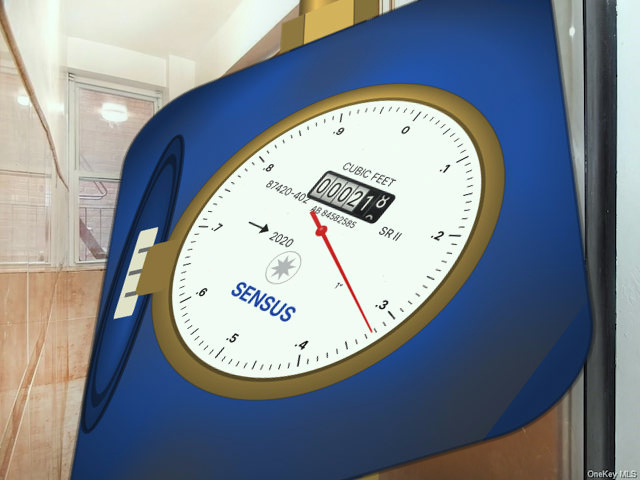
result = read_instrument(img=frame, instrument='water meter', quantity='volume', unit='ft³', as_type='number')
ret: 218.32 ft³
